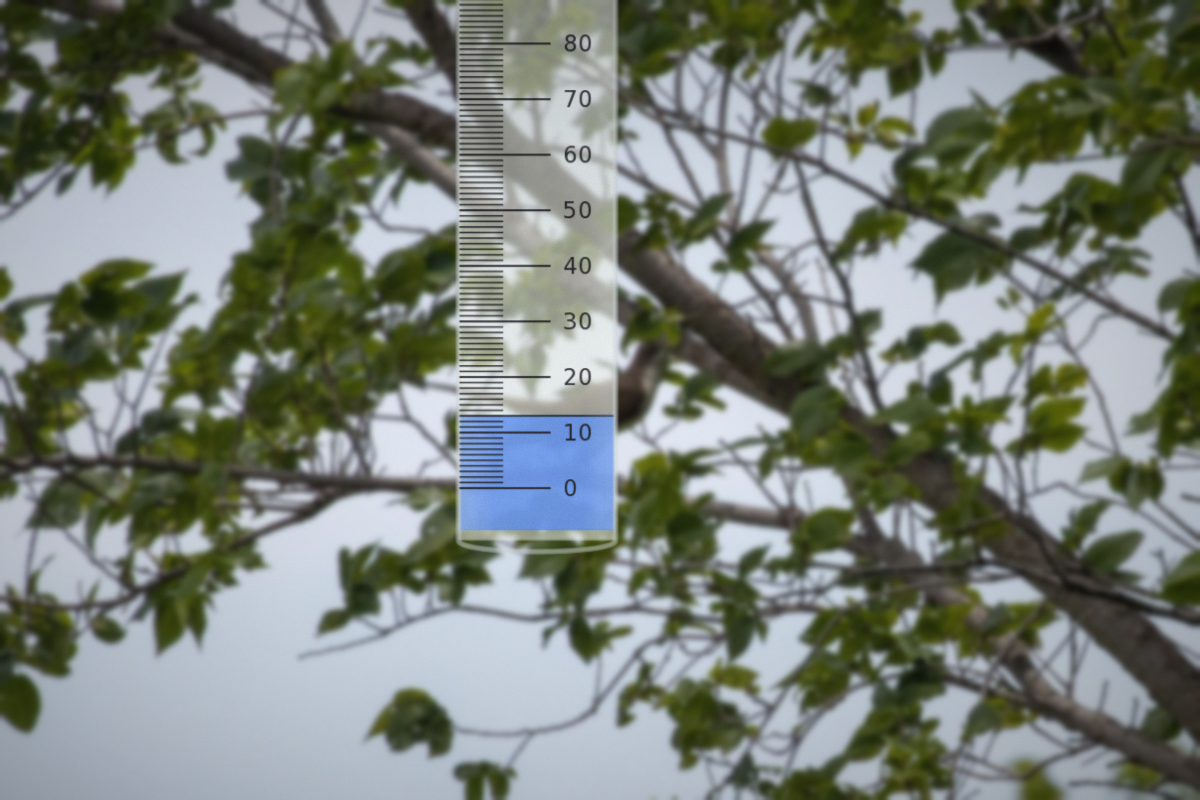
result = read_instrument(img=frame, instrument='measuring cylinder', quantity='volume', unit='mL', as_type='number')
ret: 13 mL
